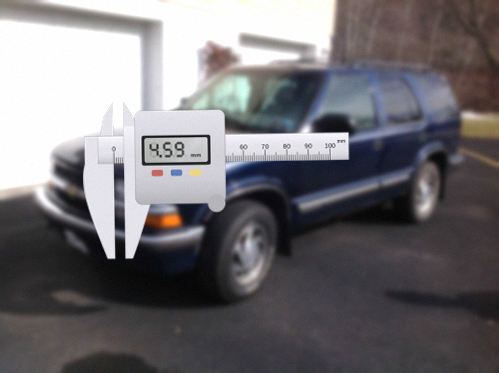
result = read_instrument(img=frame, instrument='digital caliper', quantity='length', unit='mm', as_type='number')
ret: 4.59 mm
